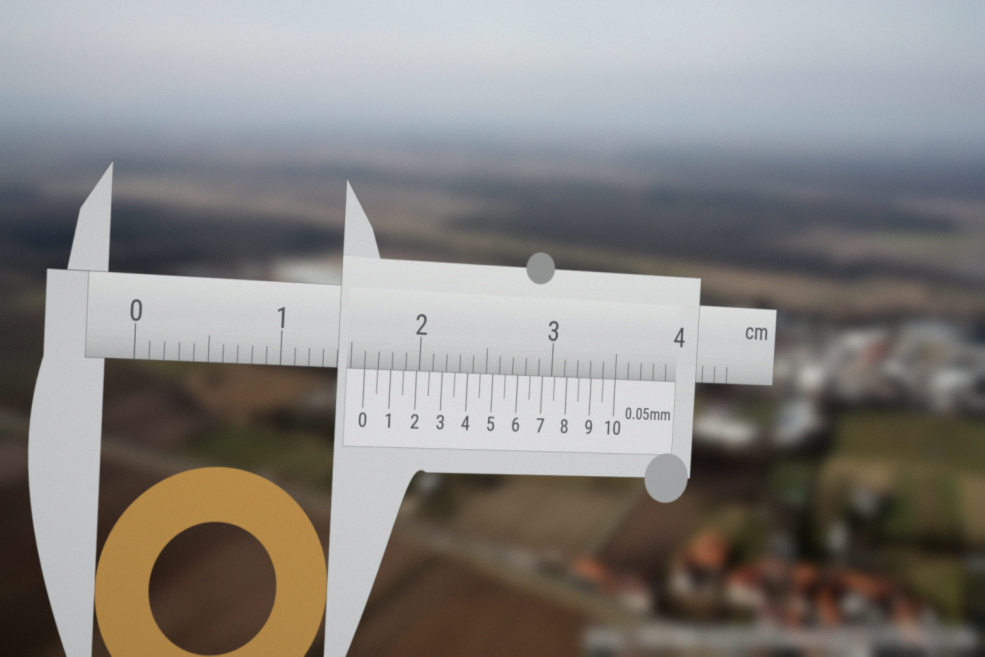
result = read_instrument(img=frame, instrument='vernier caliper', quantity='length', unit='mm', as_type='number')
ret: 16.0 mm
